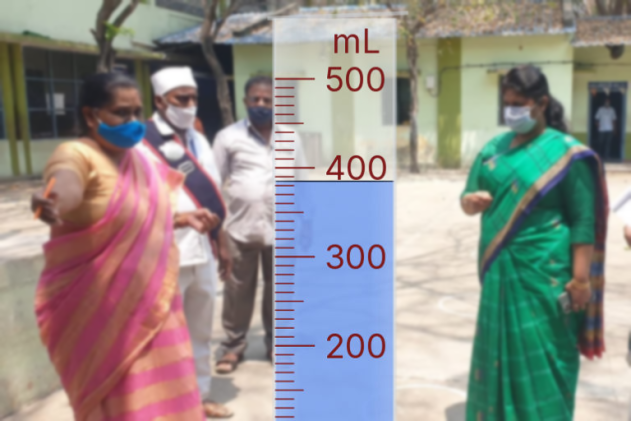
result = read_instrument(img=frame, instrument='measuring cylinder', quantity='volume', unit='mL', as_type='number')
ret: 385 mL
